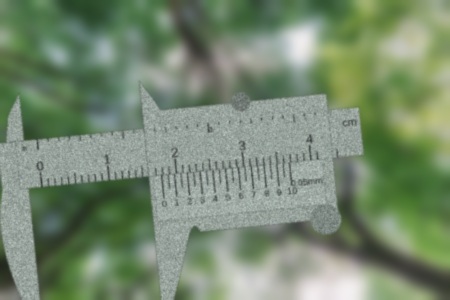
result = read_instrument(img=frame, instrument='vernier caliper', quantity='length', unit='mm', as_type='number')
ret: 17.8 mm
